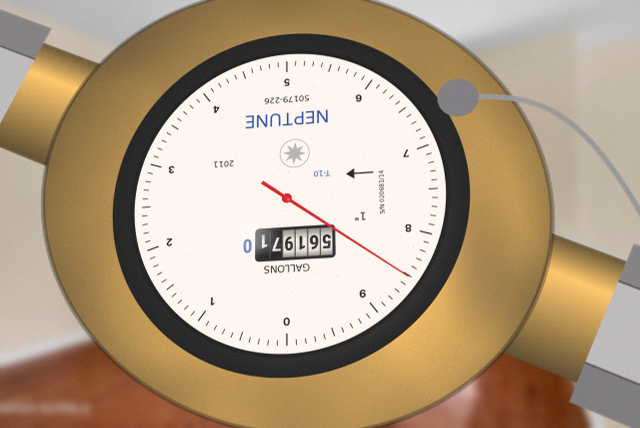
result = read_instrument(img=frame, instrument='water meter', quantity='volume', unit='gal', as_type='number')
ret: 5619708.5 gal
